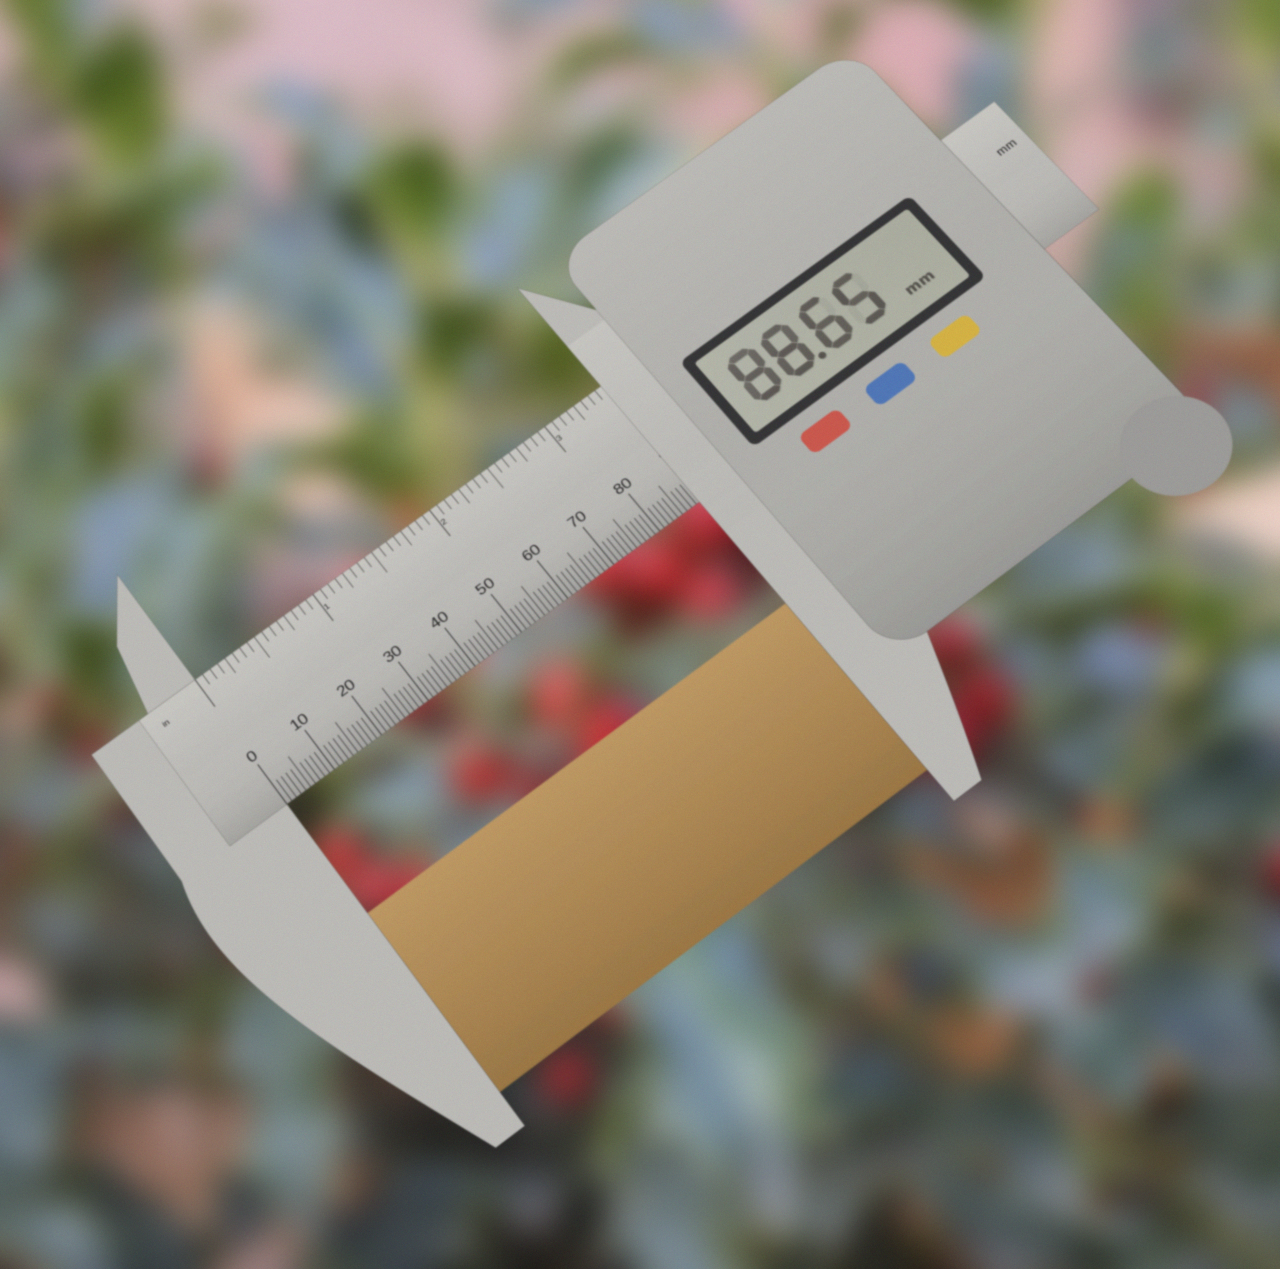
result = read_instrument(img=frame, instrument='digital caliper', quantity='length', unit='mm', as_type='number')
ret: 88.65 mm
